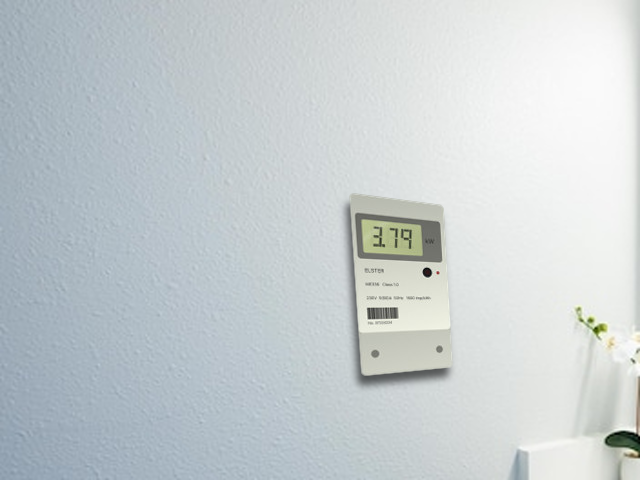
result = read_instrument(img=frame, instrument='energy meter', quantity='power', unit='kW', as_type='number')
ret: 3.79 kW
